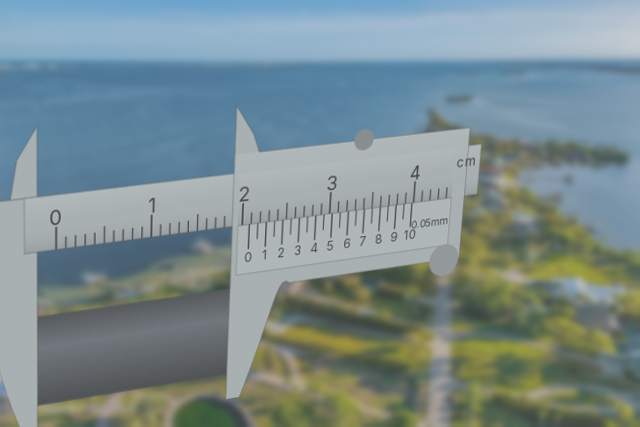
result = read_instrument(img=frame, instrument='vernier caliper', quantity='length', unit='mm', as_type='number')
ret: 20.8 mm
